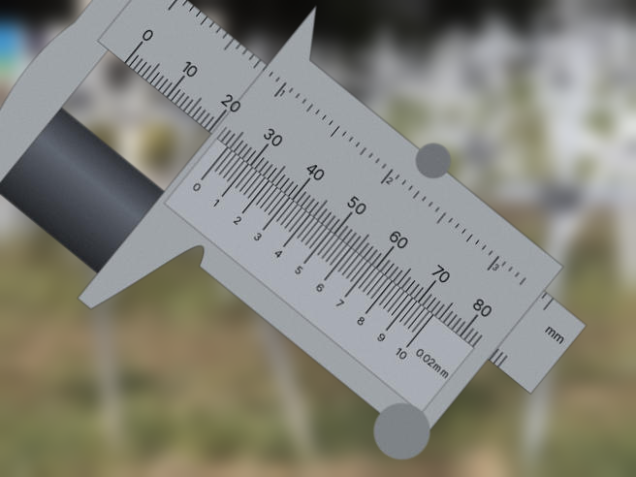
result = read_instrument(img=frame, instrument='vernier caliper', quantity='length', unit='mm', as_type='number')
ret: 24.6 mm
